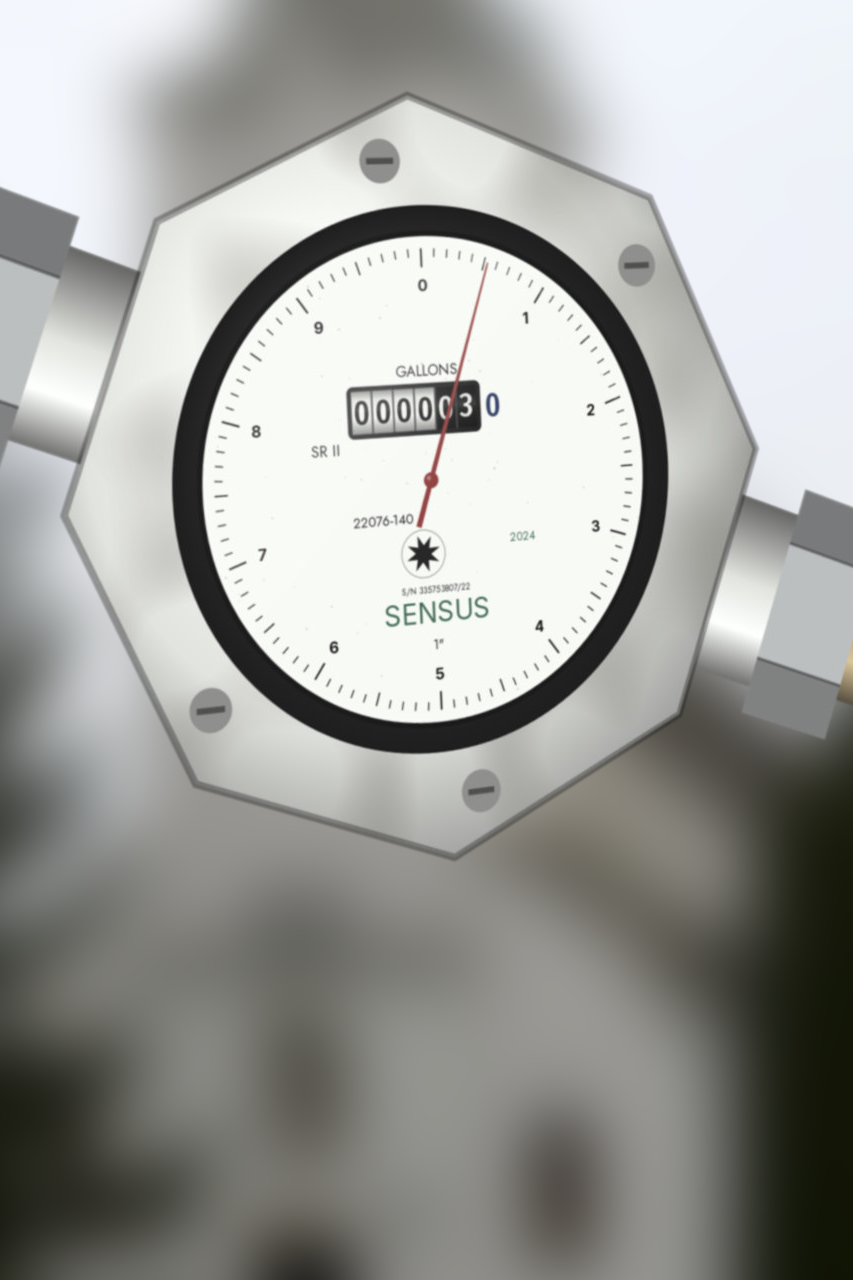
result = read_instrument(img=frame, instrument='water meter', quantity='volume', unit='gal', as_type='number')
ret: 30.5 gal
